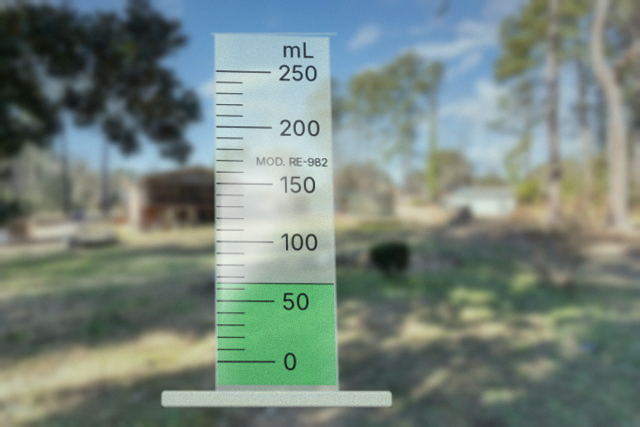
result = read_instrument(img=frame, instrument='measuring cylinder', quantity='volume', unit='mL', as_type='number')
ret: 65 mL
